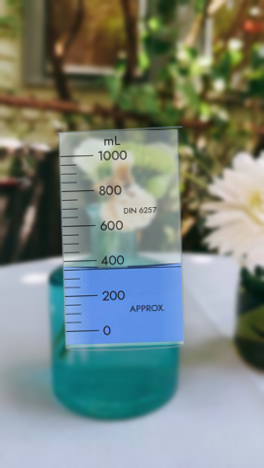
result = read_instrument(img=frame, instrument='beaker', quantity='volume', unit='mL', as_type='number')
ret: 350 mL
